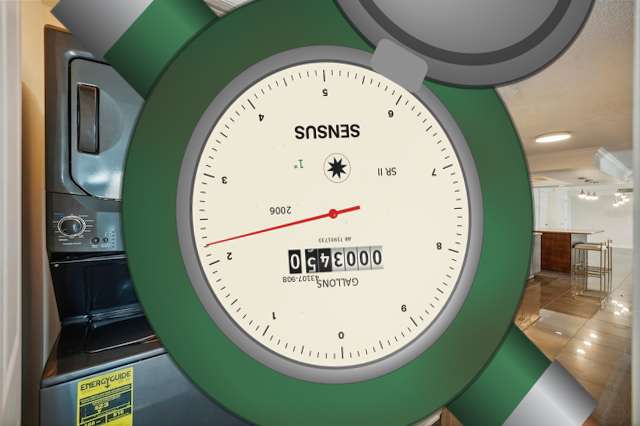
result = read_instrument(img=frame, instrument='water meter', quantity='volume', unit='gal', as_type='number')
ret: 3452.2 gal
